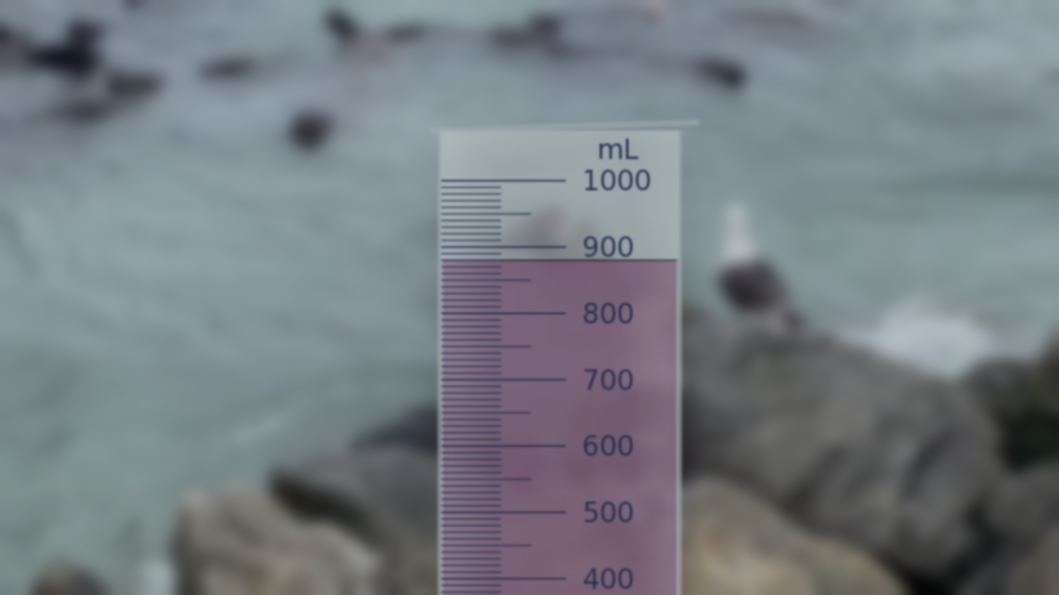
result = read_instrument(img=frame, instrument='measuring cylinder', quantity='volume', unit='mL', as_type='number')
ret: 880 mL
